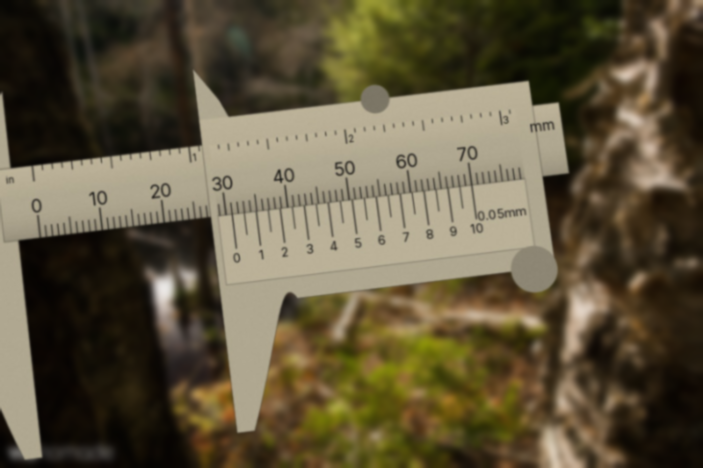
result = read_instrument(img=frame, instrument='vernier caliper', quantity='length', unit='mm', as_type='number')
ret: 31.0 mm
